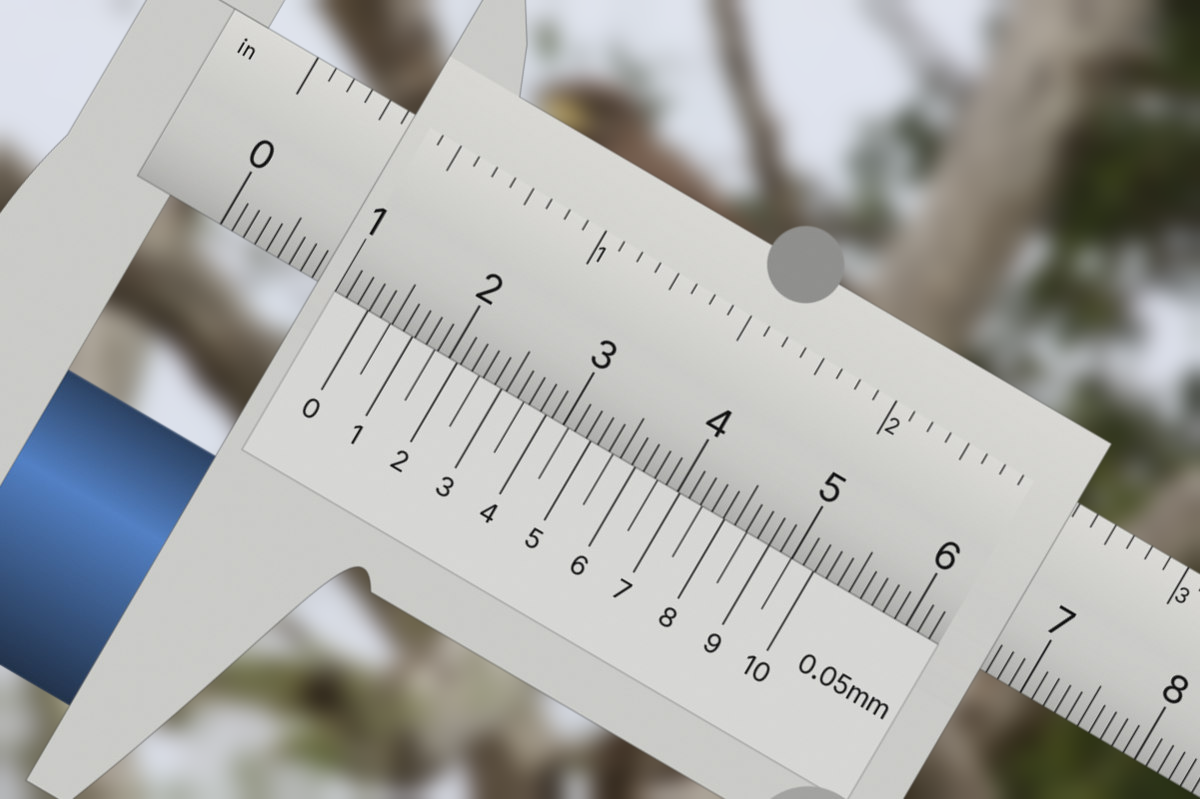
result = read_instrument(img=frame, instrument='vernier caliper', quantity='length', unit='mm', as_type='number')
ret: 12.9 mm
